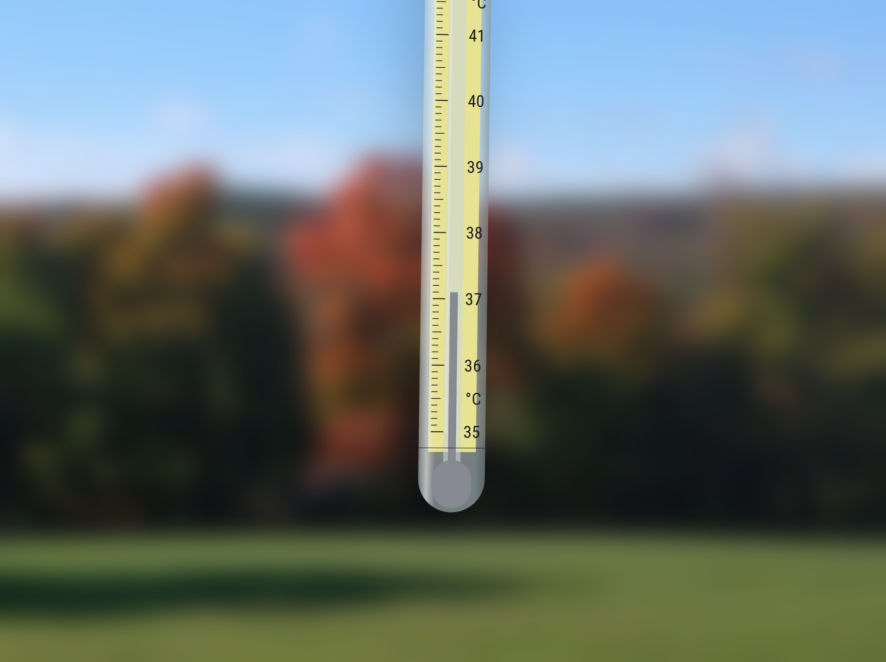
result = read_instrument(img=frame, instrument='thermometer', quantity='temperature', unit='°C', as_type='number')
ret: 37.1 °C
